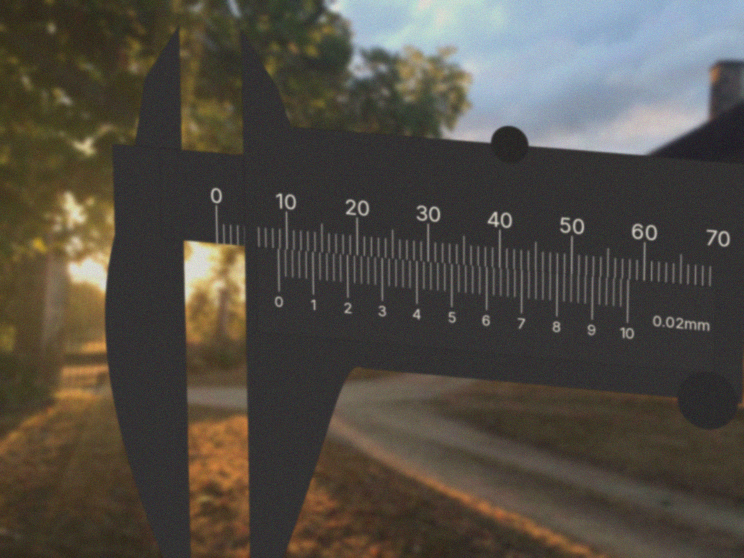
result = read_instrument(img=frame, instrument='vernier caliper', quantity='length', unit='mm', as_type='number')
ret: 8.8 mm
